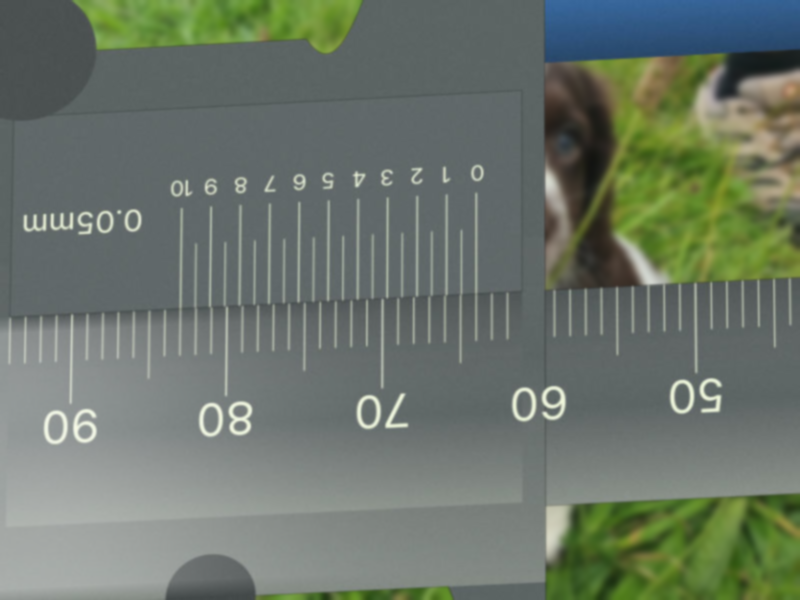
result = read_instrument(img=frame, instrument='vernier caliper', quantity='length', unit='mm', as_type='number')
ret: 64.0 mm
